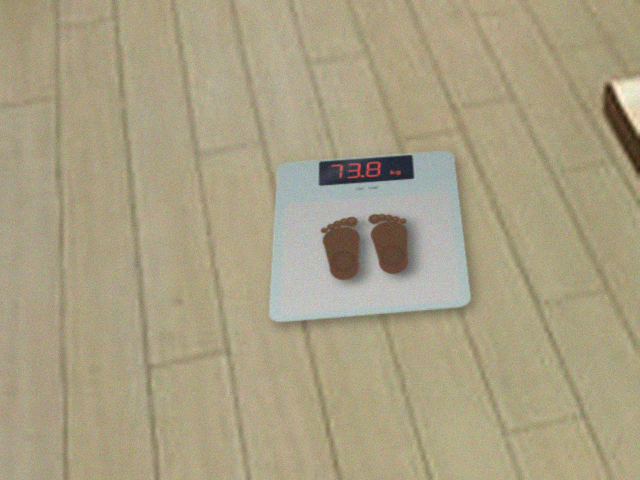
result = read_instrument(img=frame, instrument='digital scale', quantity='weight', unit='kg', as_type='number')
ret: 73.8 kg
